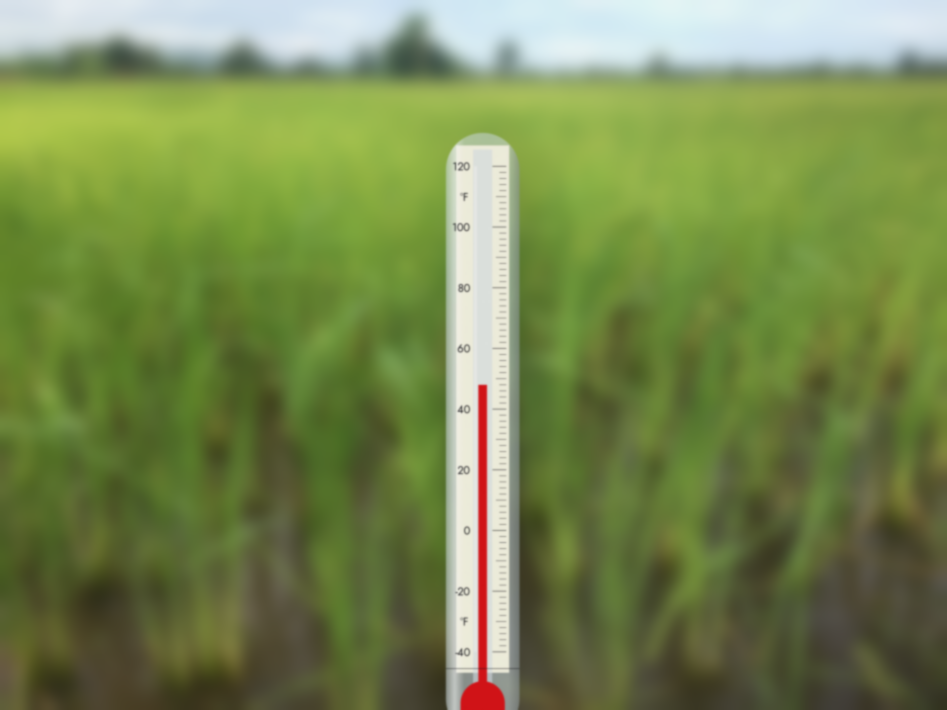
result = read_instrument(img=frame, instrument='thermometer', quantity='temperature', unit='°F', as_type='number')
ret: 48 °F
